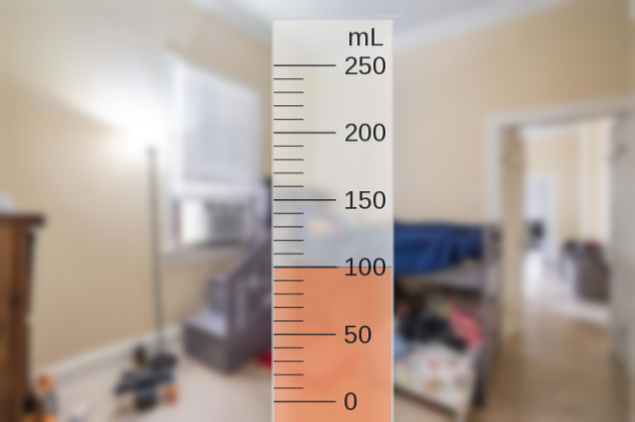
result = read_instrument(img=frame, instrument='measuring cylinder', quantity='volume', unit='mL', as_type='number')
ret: 100 mL
